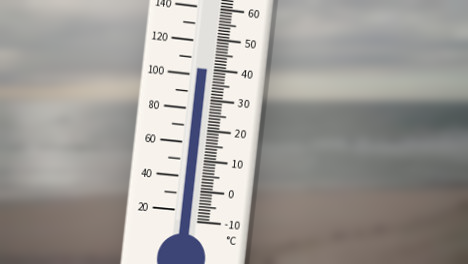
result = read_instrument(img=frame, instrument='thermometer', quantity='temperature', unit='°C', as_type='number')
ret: 40 °C
